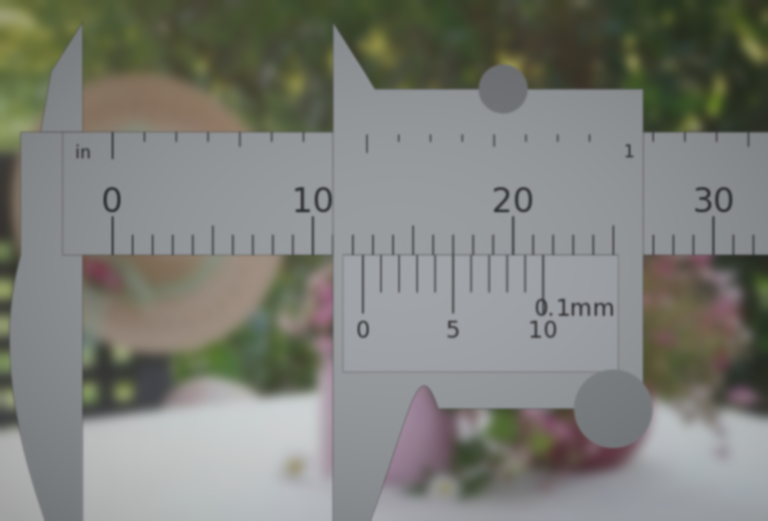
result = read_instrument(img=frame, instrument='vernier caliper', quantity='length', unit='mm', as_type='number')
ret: 12.5 mm
